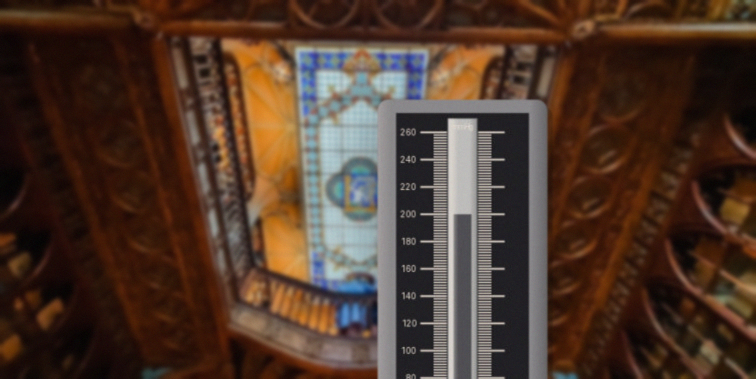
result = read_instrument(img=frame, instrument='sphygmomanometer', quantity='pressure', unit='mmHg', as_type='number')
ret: 200 mmHg
